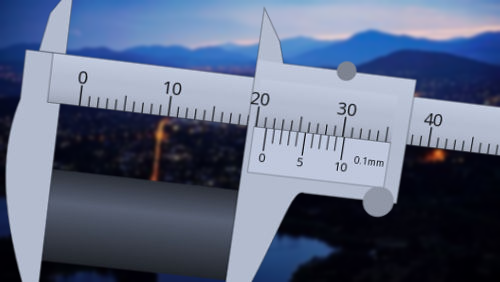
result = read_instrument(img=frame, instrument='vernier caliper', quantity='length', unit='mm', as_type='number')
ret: 21.2 mm
